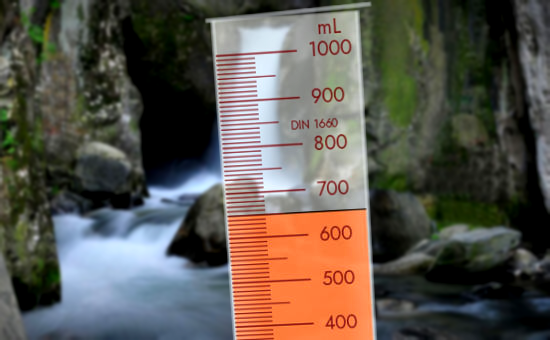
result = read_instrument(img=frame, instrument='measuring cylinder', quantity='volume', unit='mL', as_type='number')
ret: 650 mL
